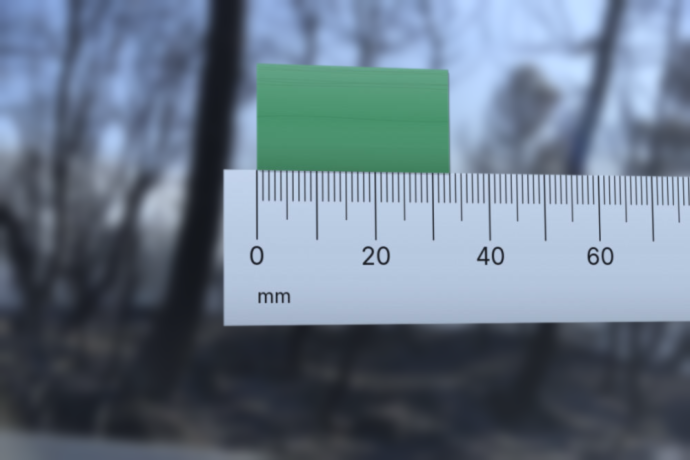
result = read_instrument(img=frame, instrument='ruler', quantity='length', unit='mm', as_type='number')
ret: 33 mm
